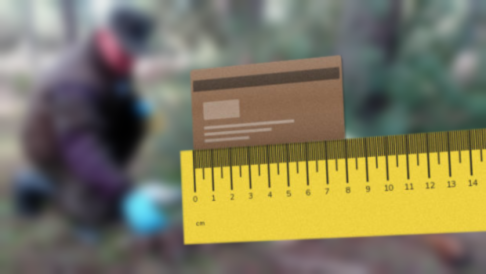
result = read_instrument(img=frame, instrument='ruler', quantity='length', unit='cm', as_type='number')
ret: 8 cm
